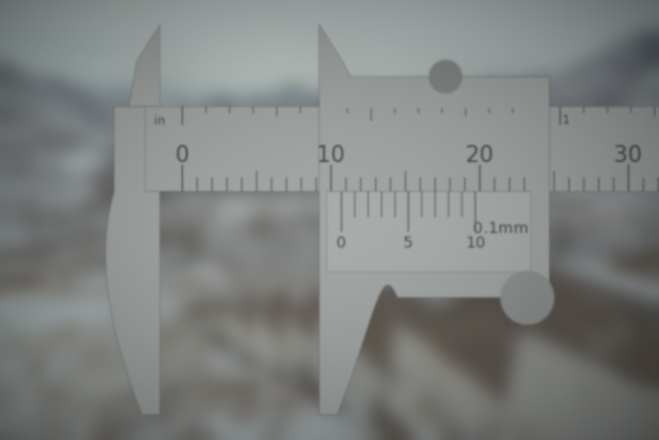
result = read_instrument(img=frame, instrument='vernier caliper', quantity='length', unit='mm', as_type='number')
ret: 10.7 mm
